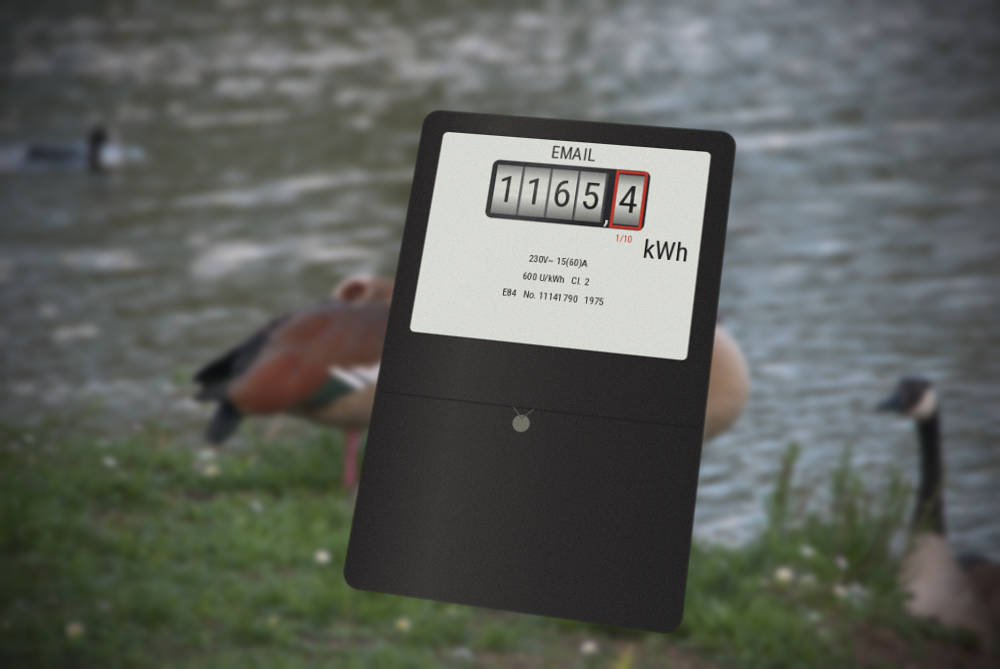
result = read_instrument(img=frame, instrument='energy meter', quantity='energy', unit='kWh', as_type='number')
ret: 1165.4 kWh
